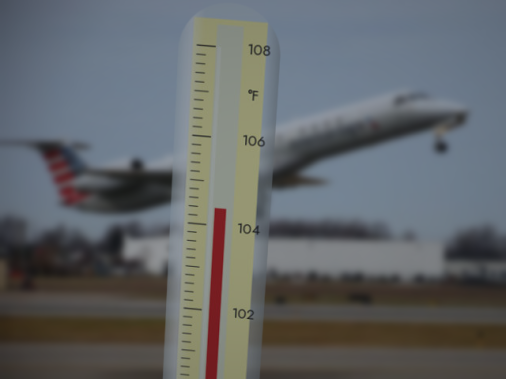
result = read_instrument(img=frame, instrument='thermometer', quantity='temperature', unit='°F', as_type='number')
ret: 104.4 °F
